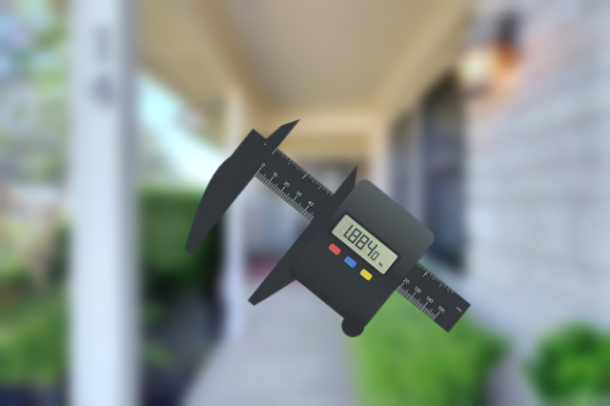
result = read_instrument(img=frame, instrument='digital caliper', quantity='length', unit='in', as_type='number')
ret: 1.8840 in
